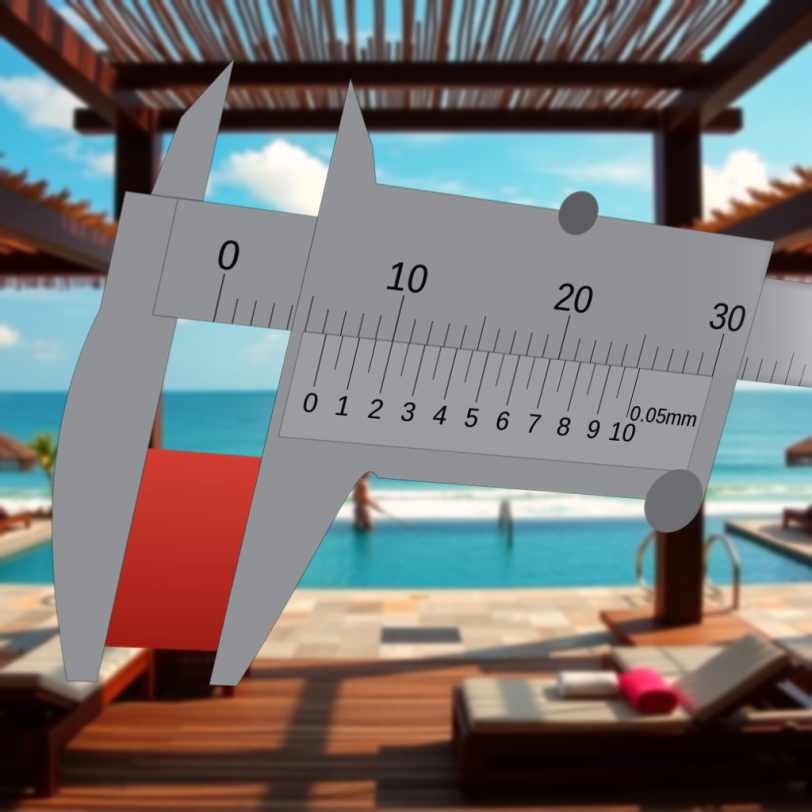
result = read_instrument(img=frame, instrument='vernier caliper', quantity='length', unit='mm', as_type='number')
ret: 6.2 mm
